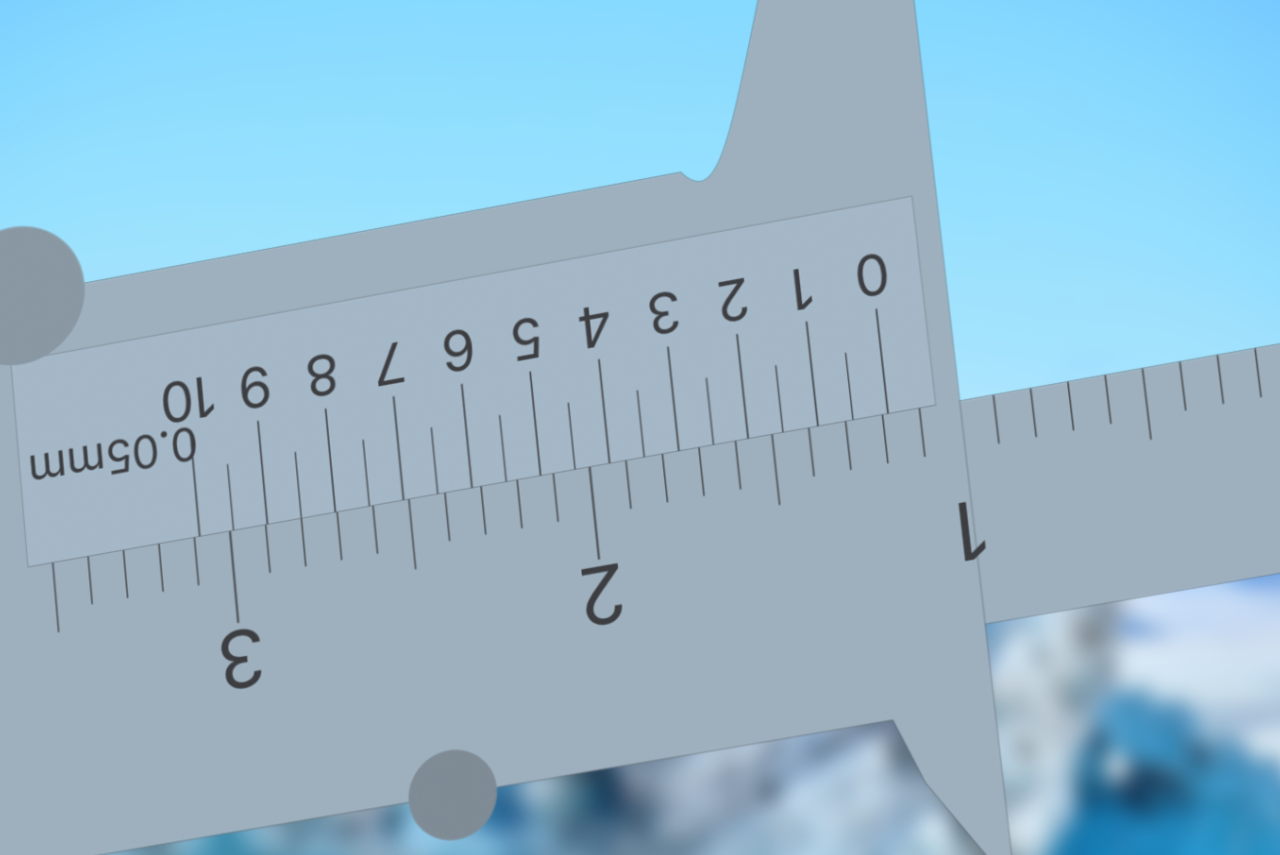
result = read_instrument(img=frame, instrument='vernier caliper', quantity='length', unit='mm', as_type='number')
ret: 11.85 mm
